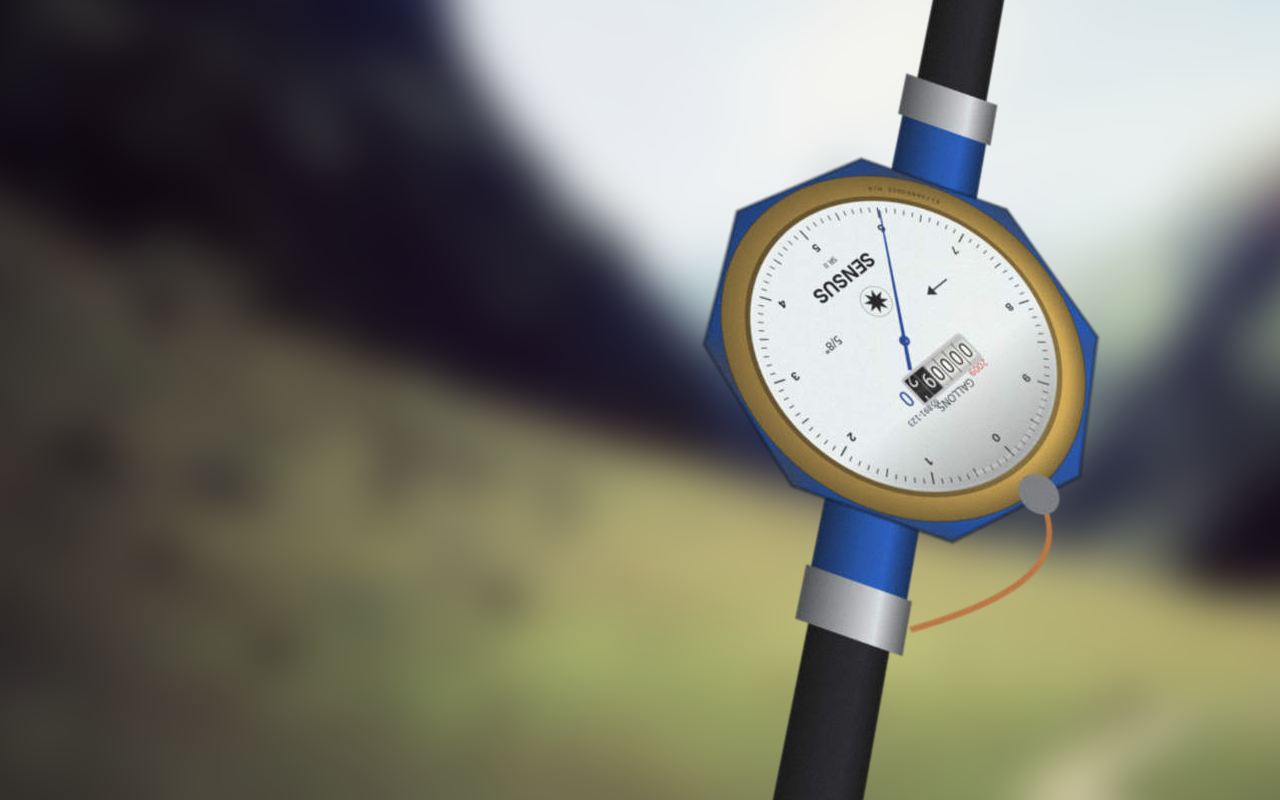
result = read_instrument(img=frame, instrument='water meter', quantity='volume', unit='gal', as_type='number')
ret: 916.0 gal
